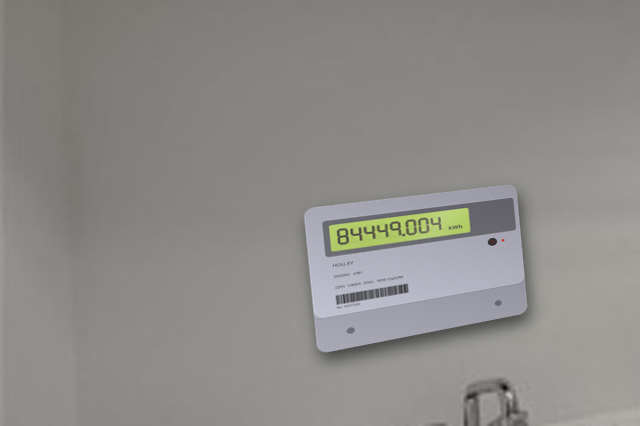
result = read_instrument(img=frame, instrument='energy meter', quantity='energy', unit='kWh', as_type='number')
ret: 84449.004 kWh
